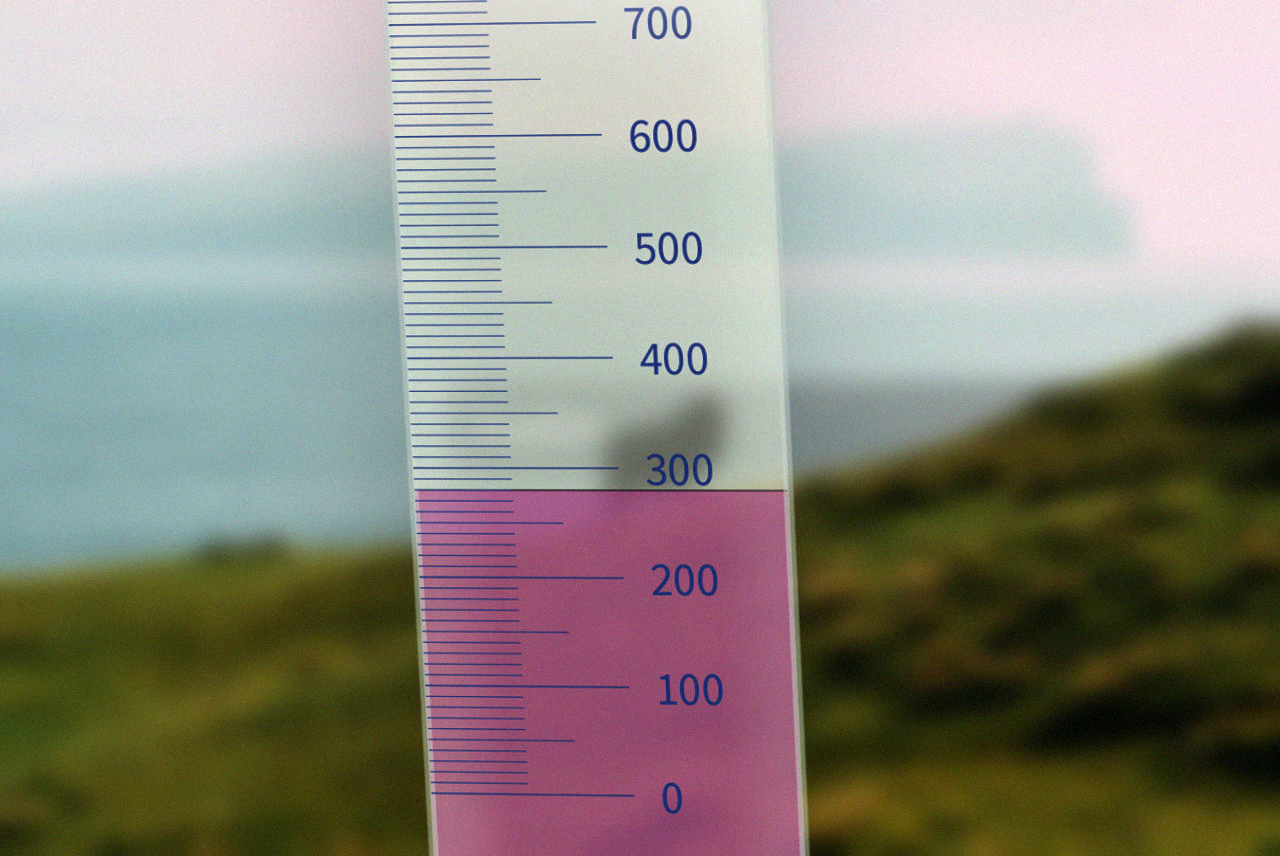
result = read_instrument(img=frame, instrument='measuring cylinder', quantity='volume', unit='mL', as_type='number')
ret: 280 mL
